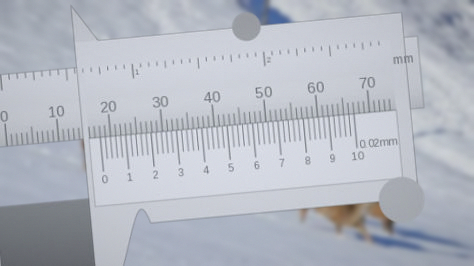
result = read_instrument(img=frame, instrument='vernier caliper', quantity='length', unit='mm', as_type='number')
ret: 18.0 mm
